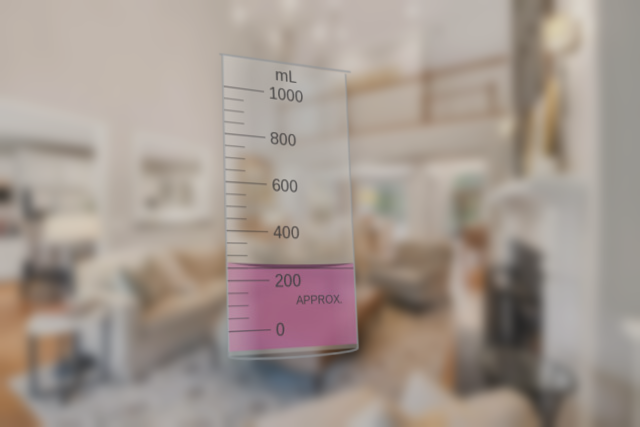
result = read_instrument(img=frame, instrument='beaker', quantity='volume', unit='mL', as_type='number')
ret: 250 mL
